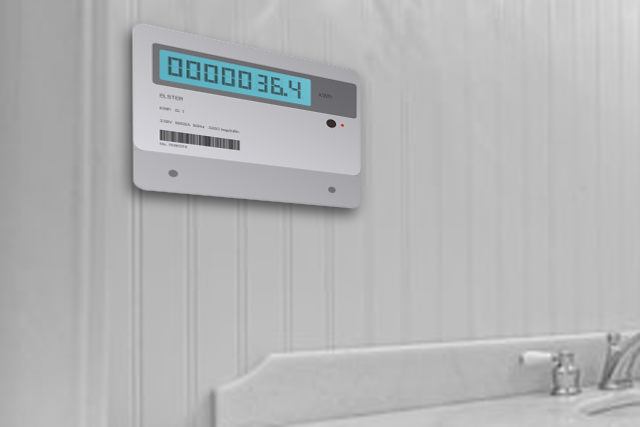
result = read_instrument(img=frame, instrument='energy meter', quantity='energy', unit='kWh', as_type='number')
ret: 36.4 kWh
